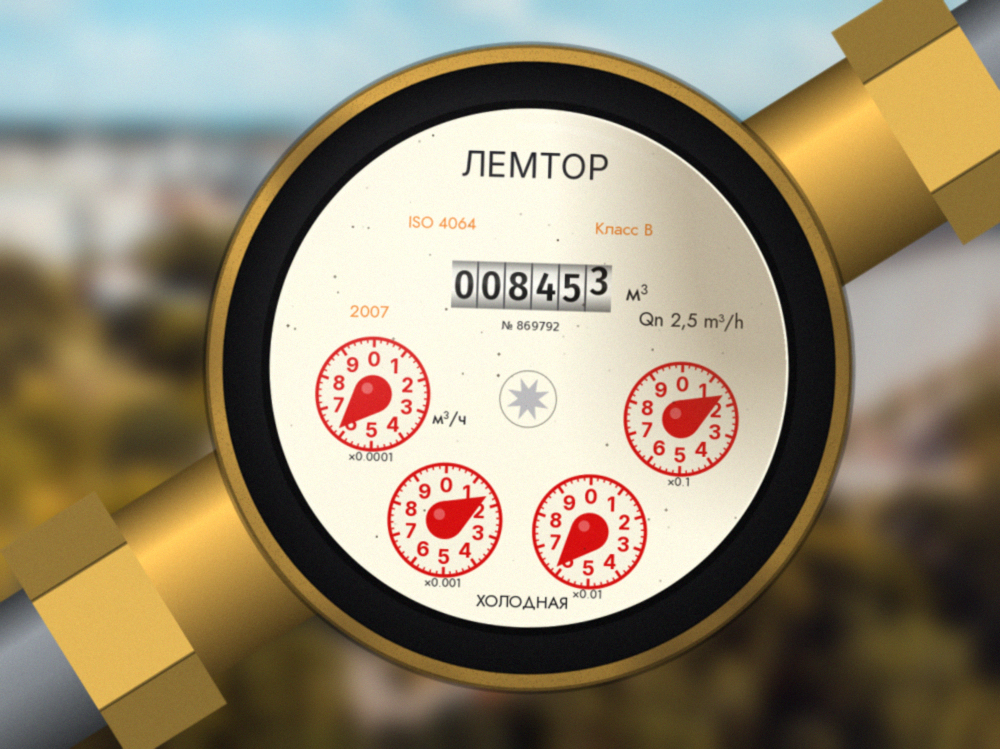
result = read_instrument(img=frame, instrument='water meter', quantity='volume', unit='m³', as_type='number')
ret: 8453.1616 m³
